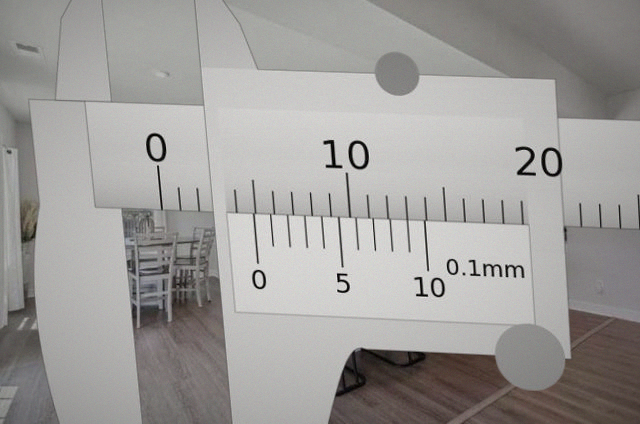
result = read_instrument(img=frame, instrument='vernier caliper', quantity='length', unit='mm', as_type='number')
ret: 4.9 mm
